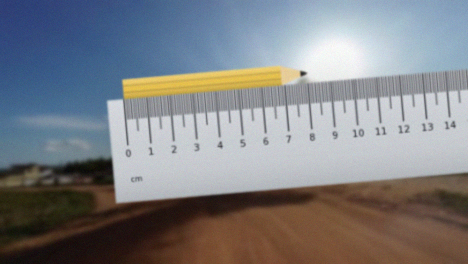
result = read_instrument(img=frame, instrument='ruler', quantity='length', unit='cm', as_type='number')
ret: 8 cm
